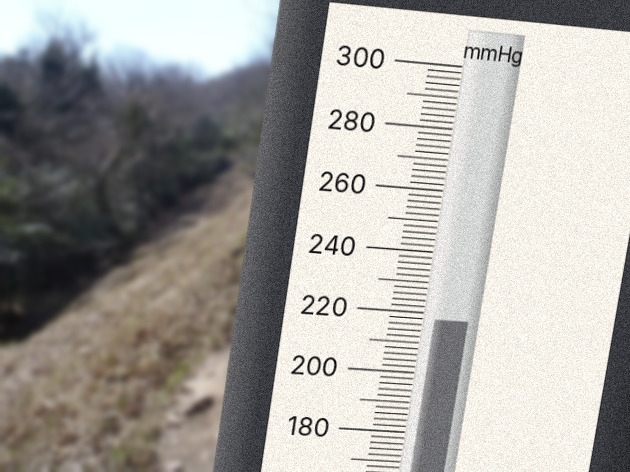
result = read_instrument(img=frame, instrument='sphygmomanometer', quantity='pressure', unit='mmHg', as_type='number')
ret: 218 mmHg
